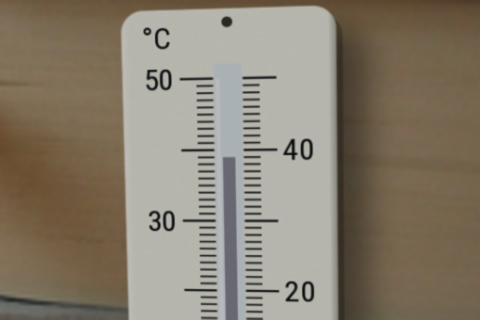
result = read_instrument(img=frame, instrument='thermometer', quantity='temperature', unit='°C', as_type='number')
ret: 39 °C
